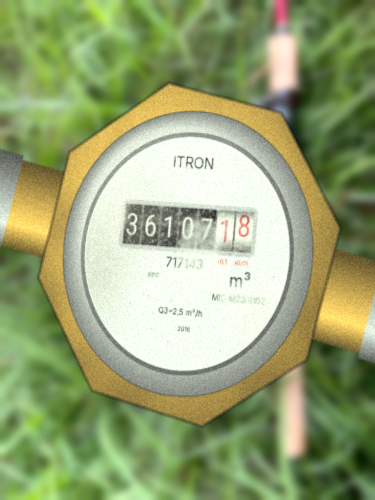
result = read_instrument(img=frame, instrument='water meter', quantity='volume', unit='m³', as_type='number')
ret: 36107.18 m³
